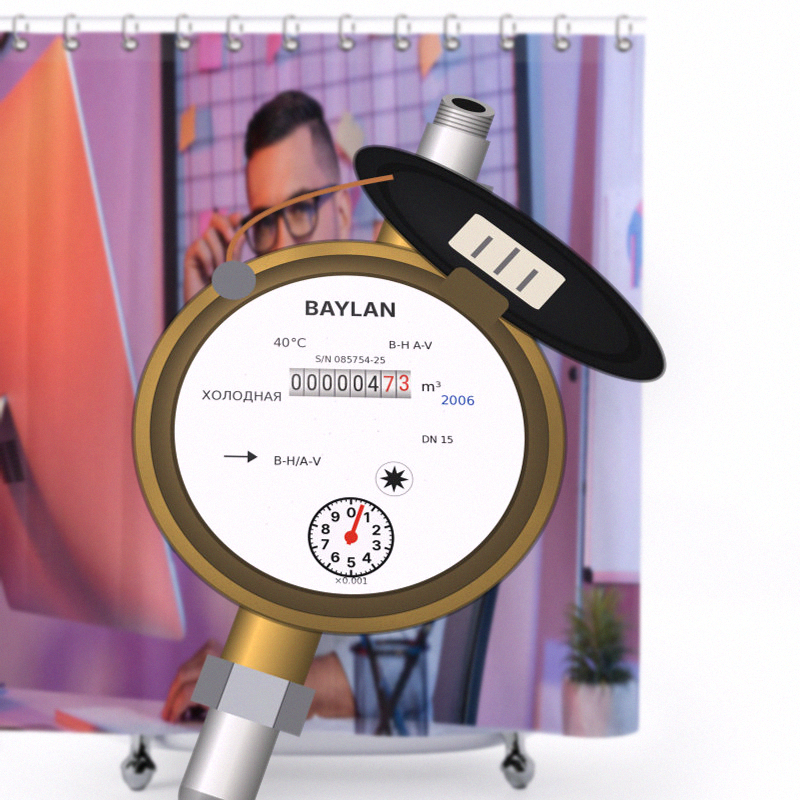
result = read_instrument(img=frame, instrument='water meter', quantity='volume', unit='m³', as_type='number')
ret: 4.730 m³
